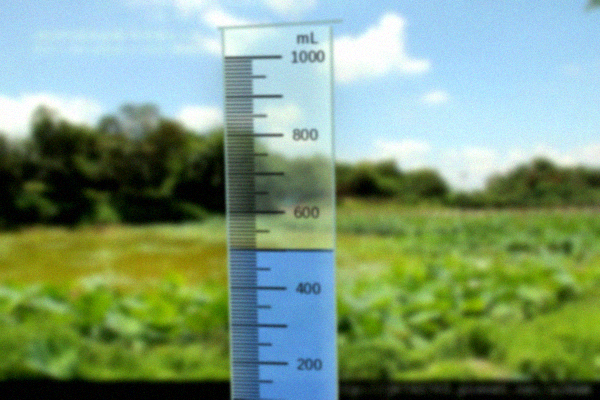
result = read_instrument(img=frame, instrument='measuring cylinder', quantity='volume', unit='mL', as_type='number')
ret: 500 mL
